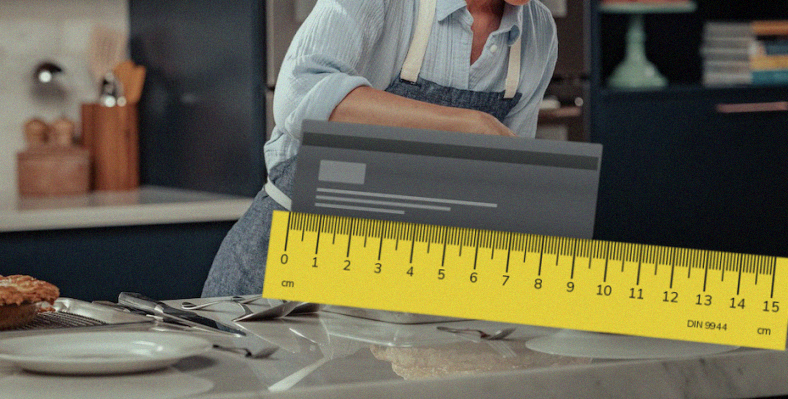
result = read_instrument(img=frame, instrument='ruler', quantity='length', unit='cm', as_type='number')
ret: 9.5 cm
